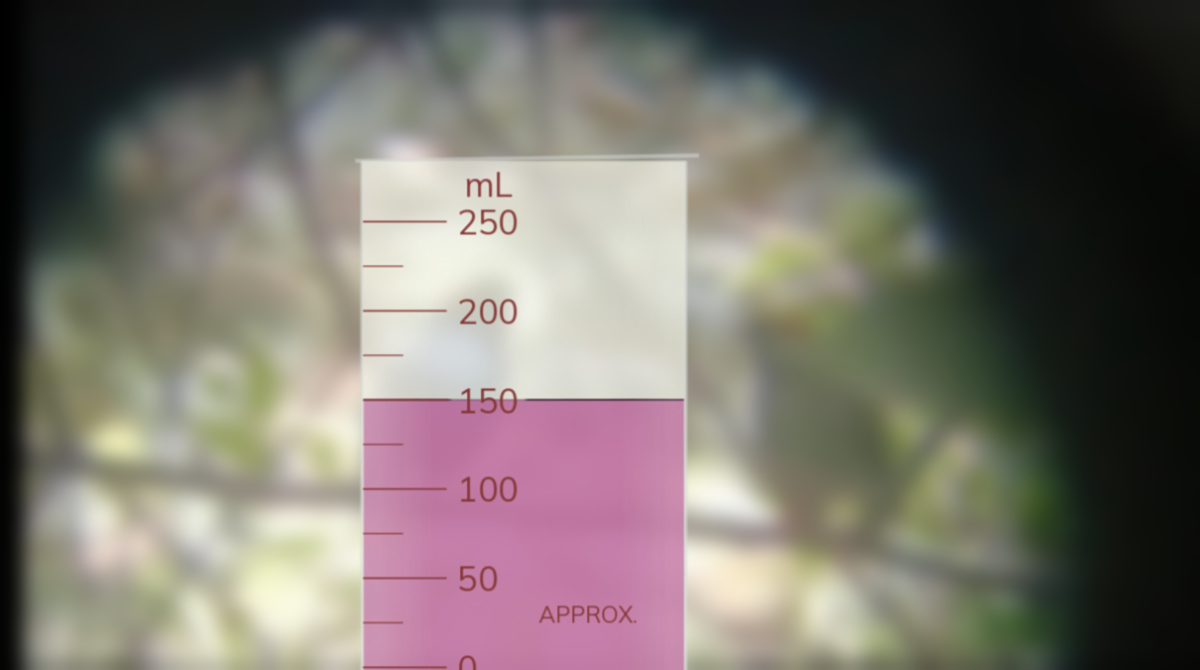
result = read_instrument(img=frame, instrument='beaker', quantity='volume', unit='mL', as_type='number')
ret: 150 mL
